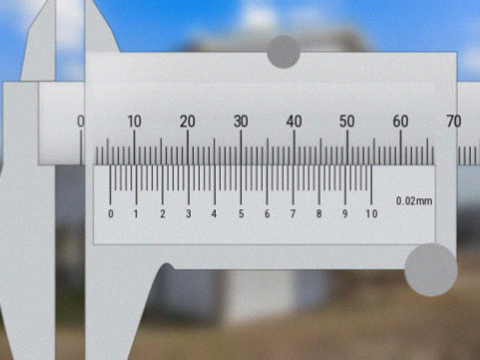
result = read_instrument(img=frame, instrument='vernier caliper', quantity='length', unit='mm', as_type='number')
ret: 5.5 mm
